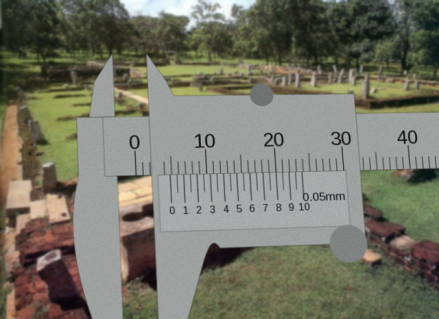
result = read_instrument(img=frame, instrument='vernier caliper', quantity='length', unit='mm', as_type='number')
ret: 4.8 mm
